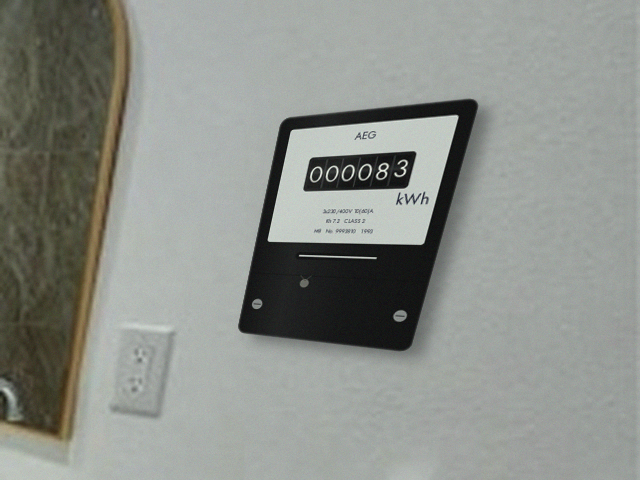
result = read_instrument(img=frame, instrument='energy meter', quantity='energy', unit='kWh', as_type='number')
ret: 83 kWh
